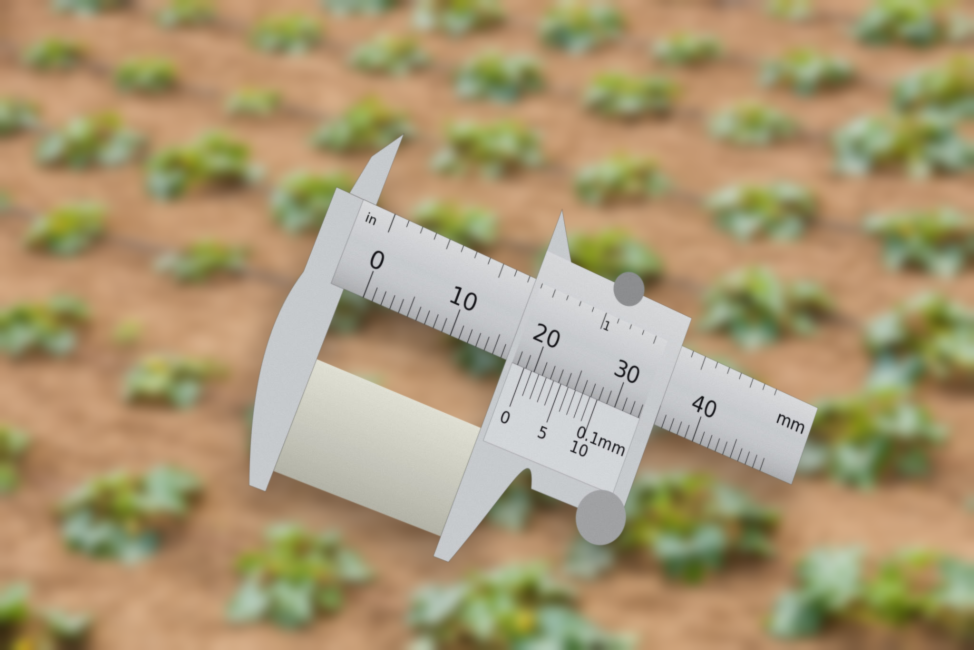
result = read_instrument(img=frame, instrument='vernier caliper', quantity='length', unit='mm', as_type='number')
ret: 18.8 mm
